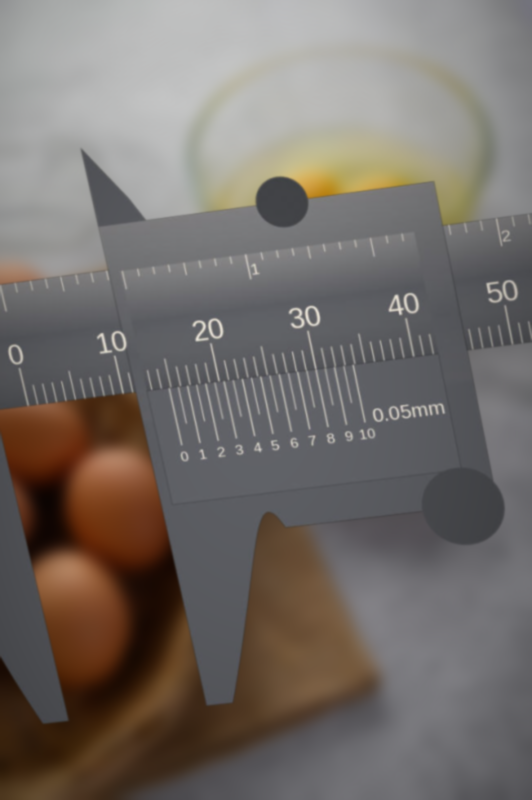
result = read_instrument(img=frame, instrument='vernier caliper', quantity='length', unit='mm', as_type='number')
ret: 14.8 mm
